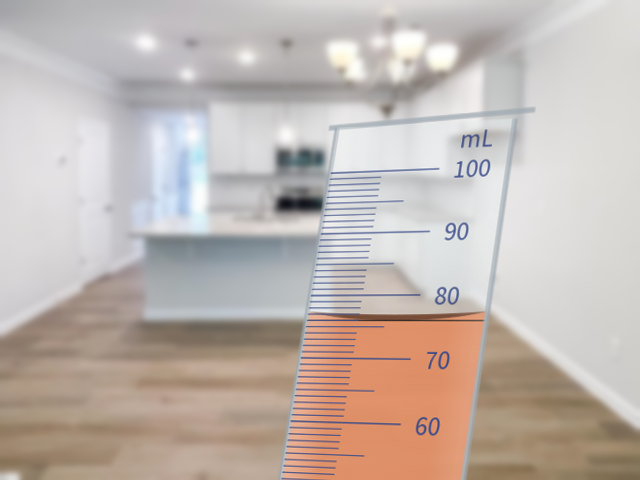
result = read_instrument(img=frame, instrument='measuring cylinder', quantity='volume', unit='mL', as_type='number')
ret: 76 mL
